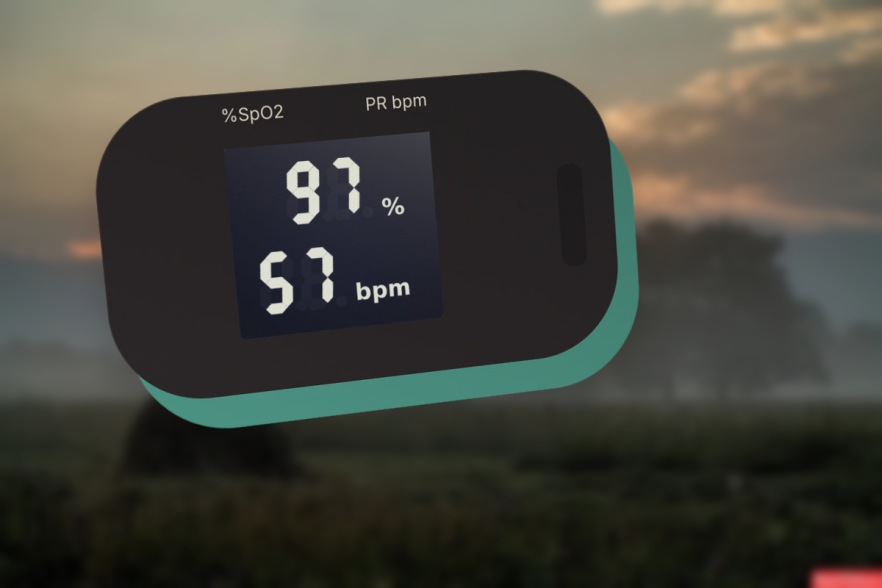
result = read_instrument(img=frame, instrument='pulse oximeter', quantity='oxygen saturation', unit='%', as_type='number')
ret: 97 %
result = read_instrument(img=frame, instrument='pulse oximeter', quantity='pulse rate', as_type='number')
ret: 57 bpm
